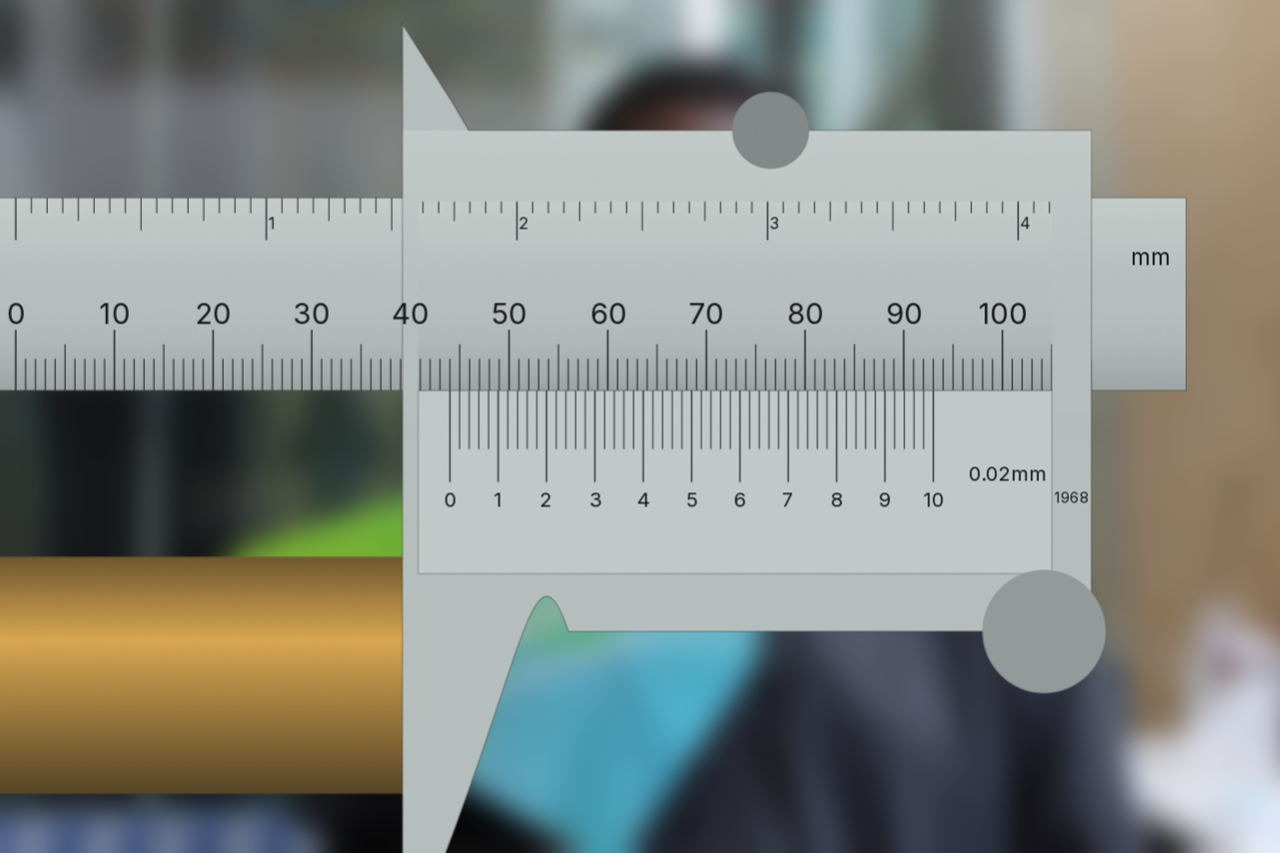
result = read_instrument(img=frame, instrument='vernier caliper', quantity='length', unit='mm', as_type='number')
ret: 44.0 mm
